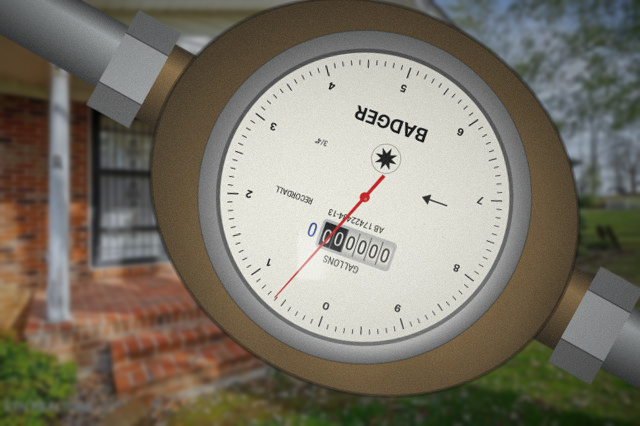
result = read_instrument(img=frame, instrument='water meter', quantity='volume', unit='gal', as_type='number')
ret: 0.6 gal
